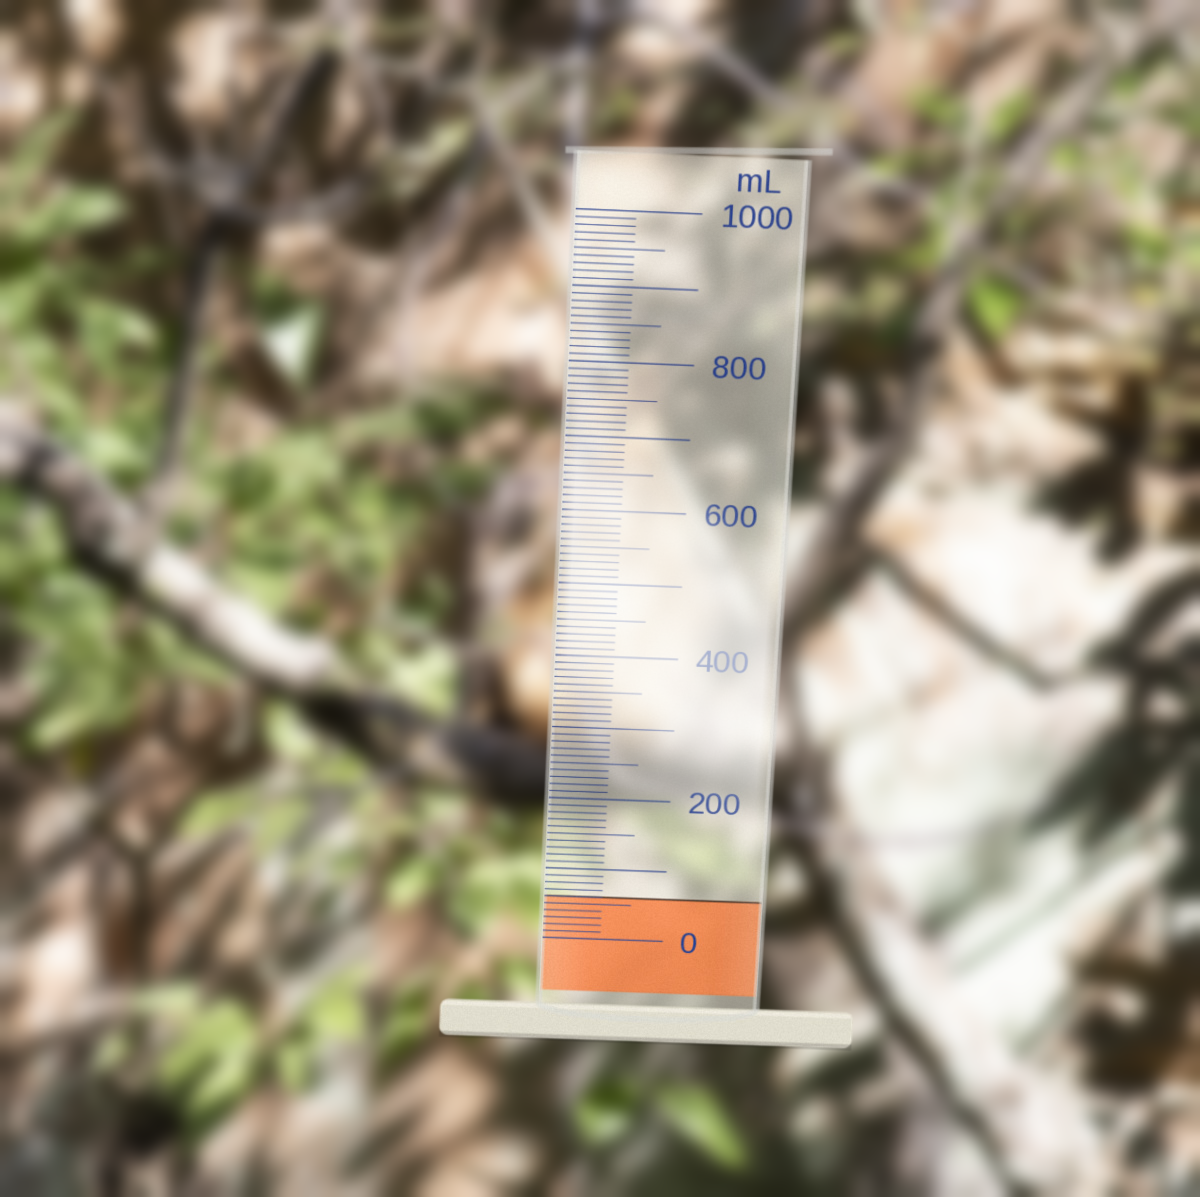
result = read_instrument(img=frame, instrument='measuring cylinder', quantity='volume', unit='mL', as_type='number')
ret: 60 mL
